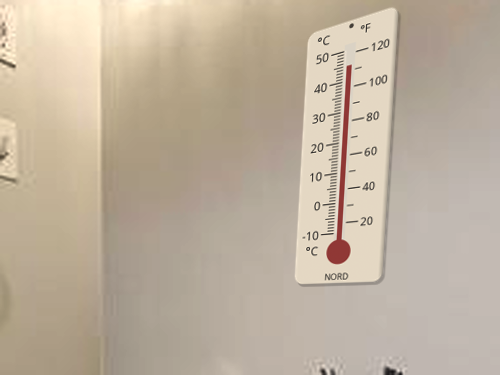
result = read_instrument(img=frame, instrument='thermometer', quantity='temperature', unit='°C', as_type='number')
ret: 45 °C
